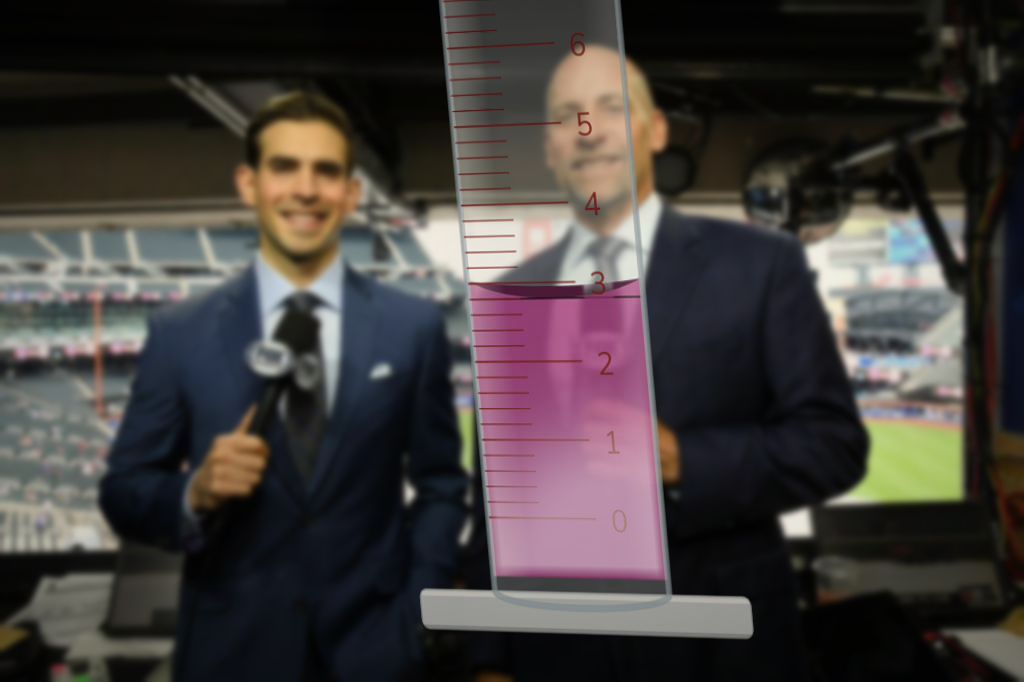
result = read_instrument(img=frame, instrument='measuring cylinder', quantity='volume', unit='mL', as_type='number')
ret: 2.8 mL
